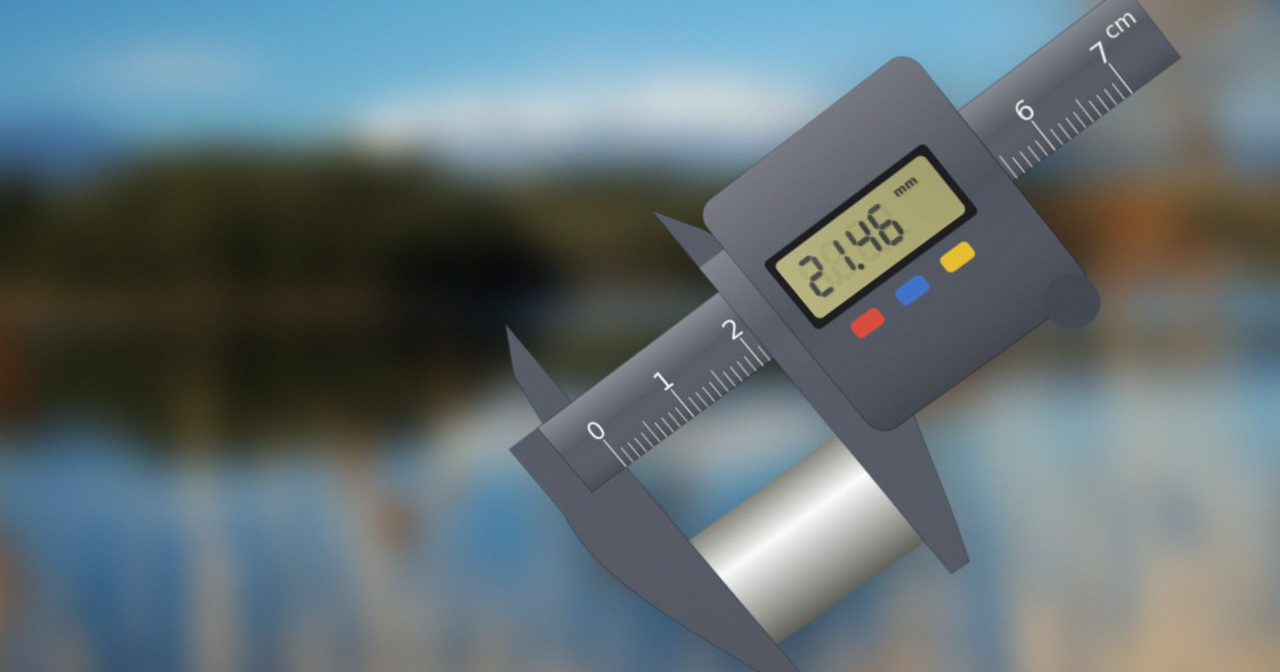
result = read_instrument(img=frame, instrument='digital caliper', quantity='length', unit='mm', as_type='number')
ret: 21.46 mm
